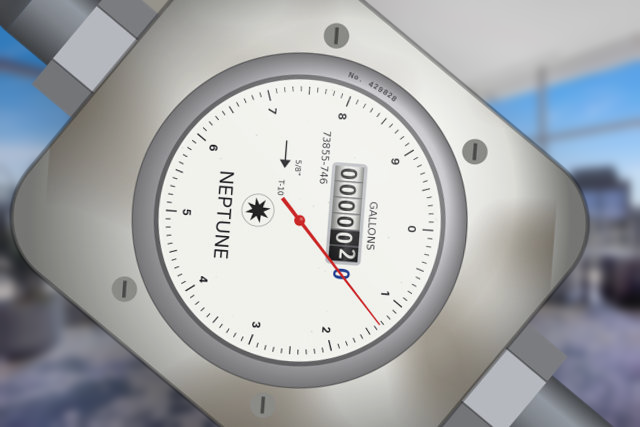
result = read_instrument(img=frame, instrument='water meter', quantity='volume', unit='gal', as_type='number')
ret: 21.3 gal
